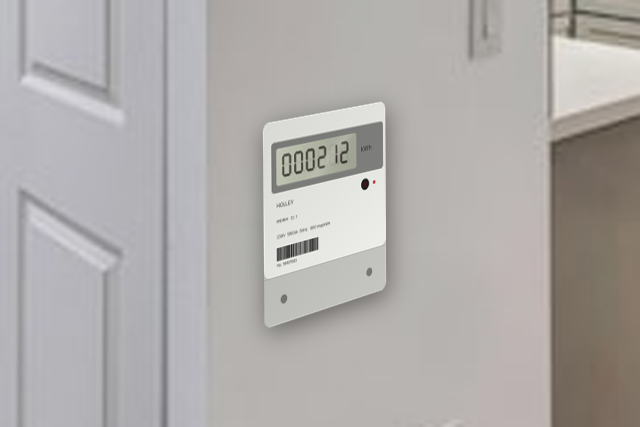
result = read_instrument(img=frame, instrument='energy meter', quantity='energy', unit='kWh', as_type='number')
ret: 212 kWh
